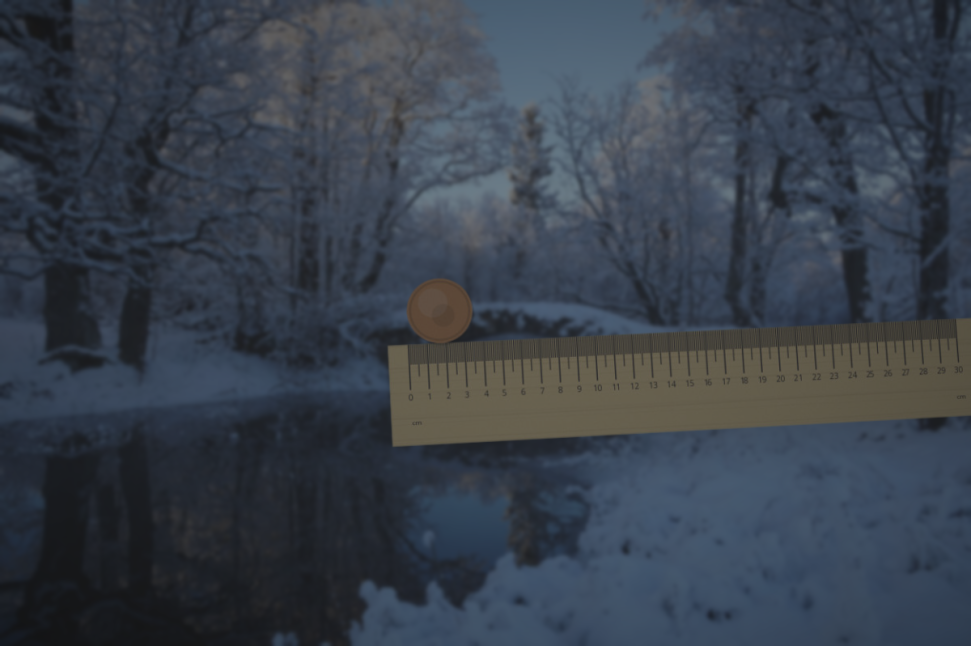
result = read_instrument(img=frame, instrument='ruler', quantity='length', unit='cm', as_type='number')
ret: 3.5 cm
